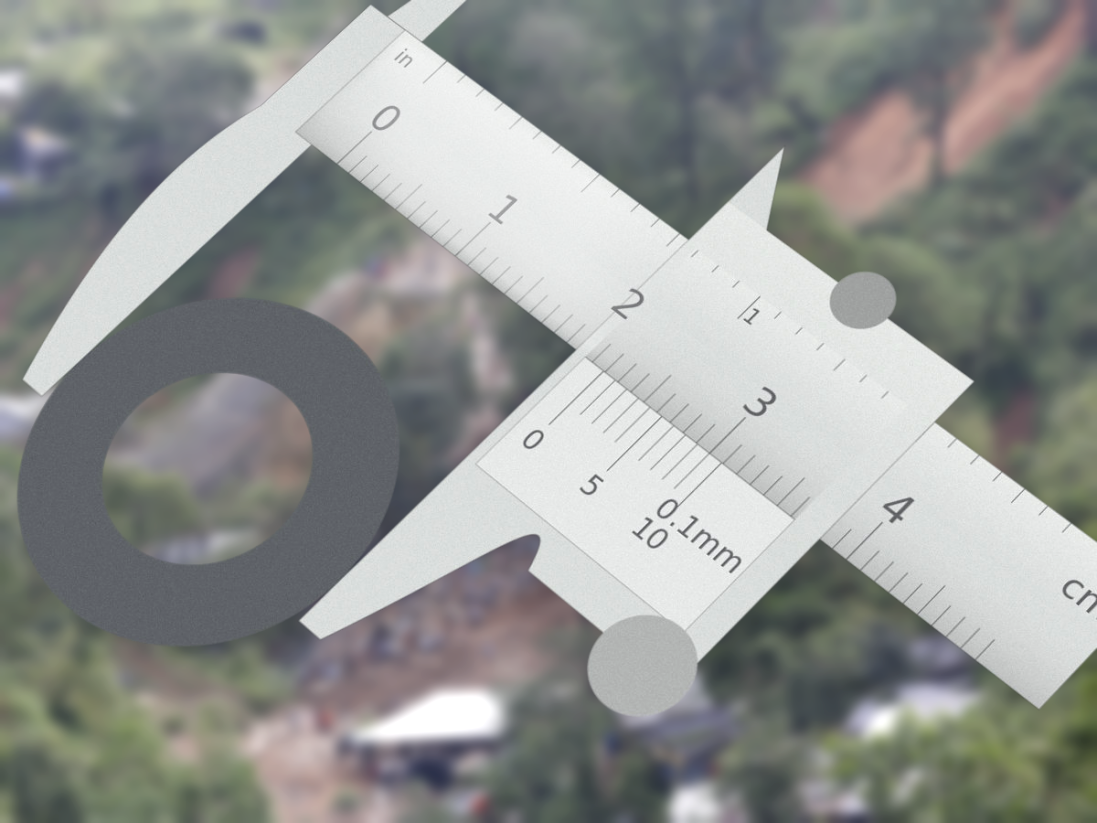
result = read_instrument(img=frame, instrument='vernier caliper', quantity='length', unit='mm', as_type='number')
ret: 21.9 mm
